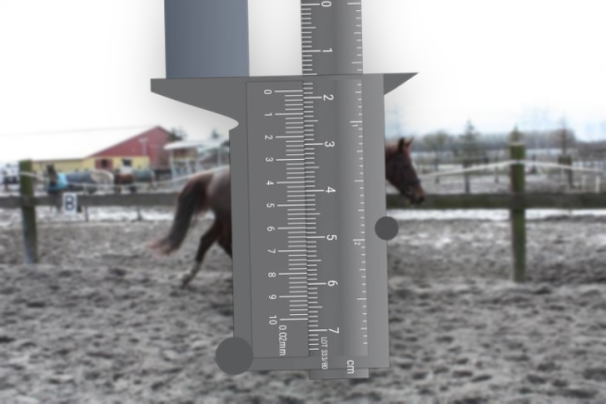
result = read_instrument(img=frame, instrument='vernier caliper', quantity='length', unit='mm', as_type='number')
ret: 18.5 mm
